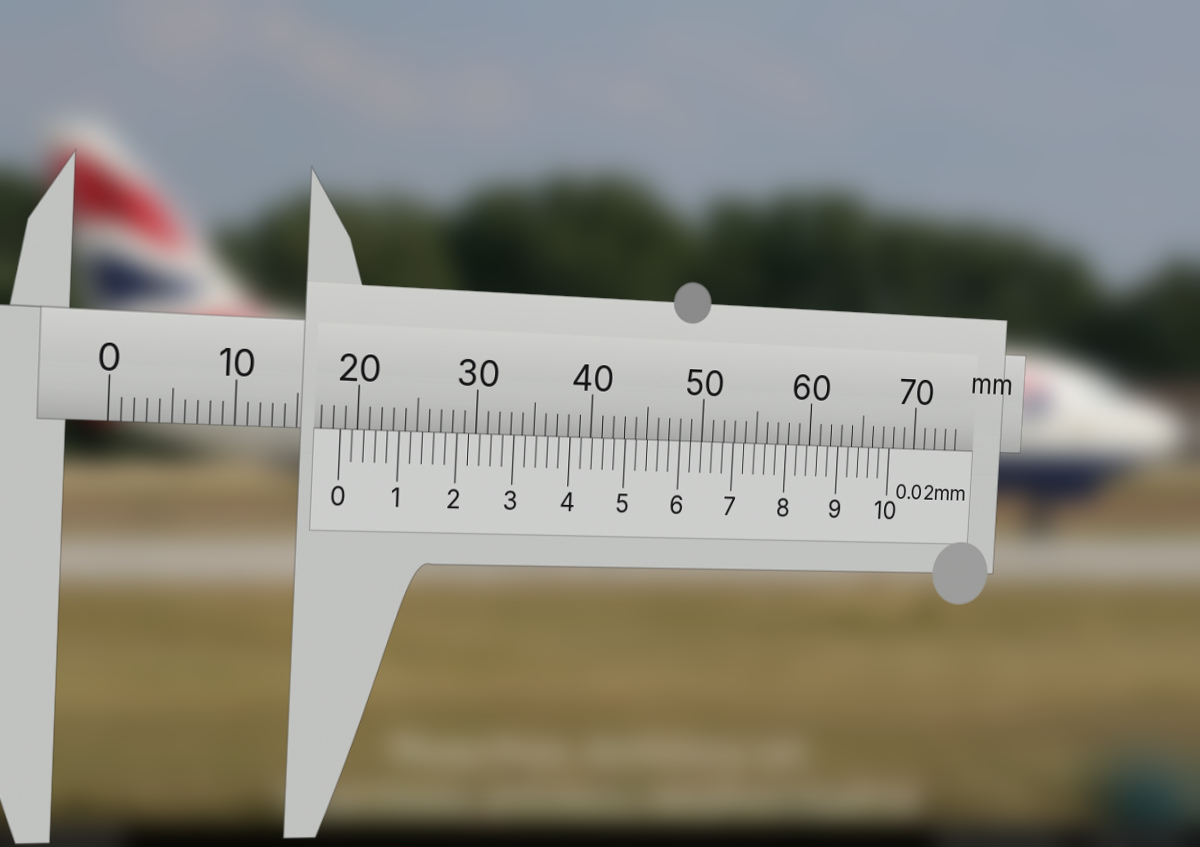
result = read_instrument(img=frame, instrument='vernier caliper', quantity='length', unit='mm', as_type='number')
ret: 18.6 mm
